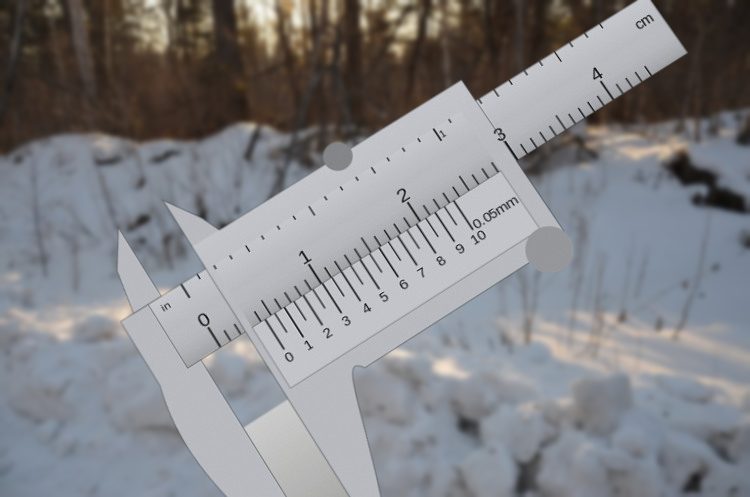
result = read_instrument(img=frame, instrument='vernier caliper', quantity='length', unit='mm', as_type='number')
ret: 4.4 mm
